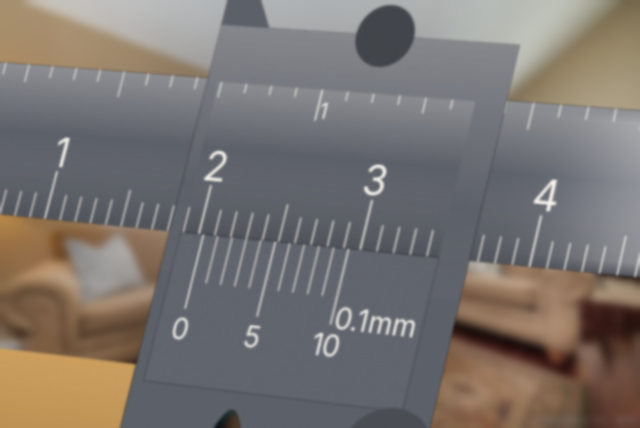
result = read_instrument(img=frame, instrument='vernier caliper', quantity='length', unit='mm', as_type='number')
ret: 20.3 mm
